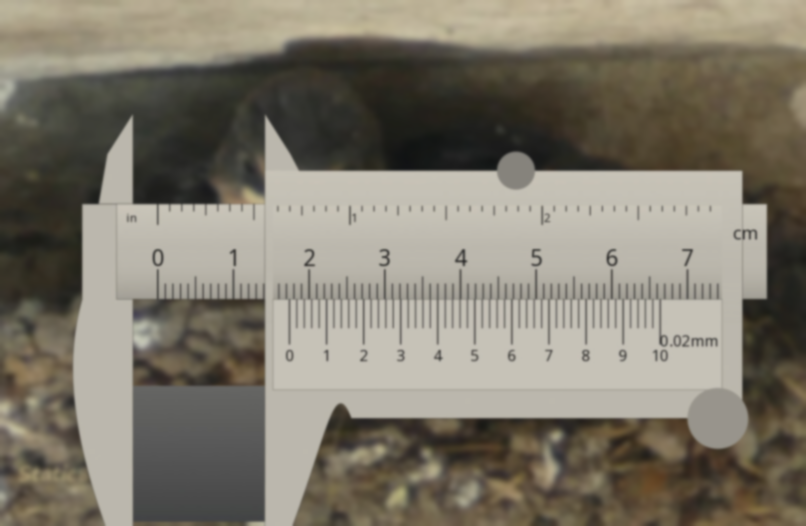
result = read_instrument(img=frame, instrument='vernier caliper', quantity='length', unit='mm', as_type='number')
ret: 17.4 mm
